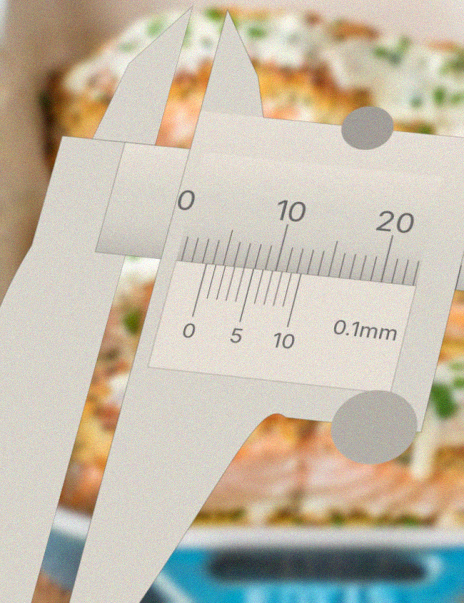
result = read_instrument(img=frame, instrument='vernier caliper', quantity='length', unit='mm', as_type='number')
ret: 3.4 mm
